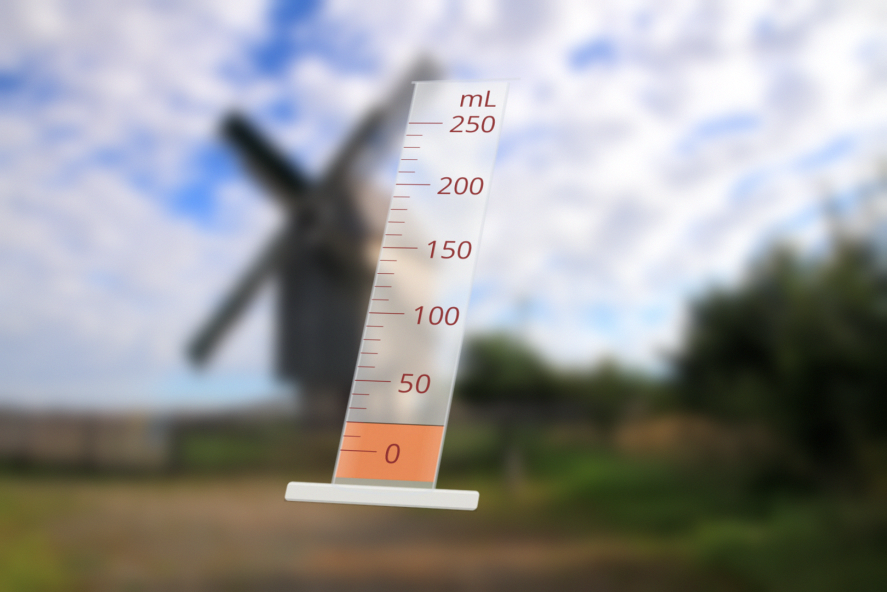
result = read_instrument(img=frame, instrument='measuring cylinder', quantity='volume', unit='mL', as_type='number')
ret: 20 mL
